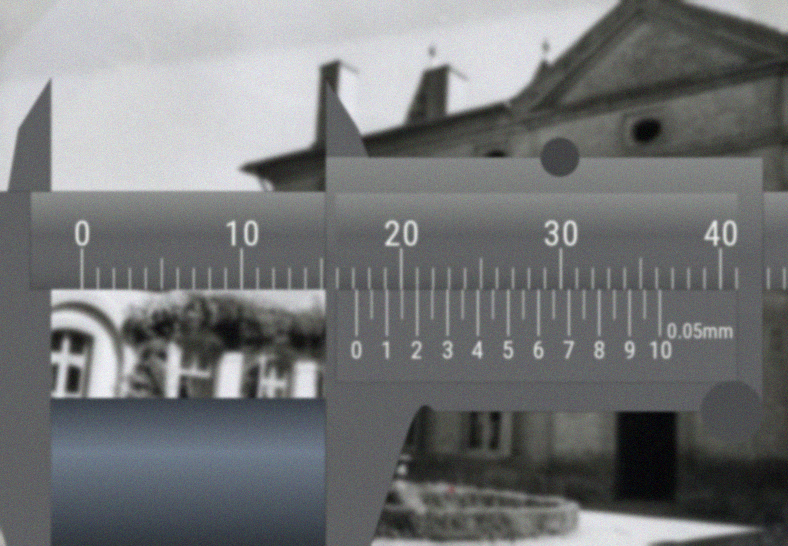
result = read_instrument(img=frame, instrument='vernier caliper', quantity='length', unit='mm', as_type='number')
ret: 17.2 mm
